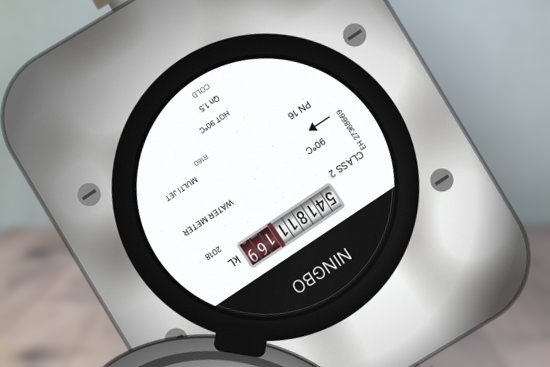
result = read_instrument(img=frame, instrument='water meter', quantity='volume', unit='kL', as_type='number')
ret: 541811.169 kL
